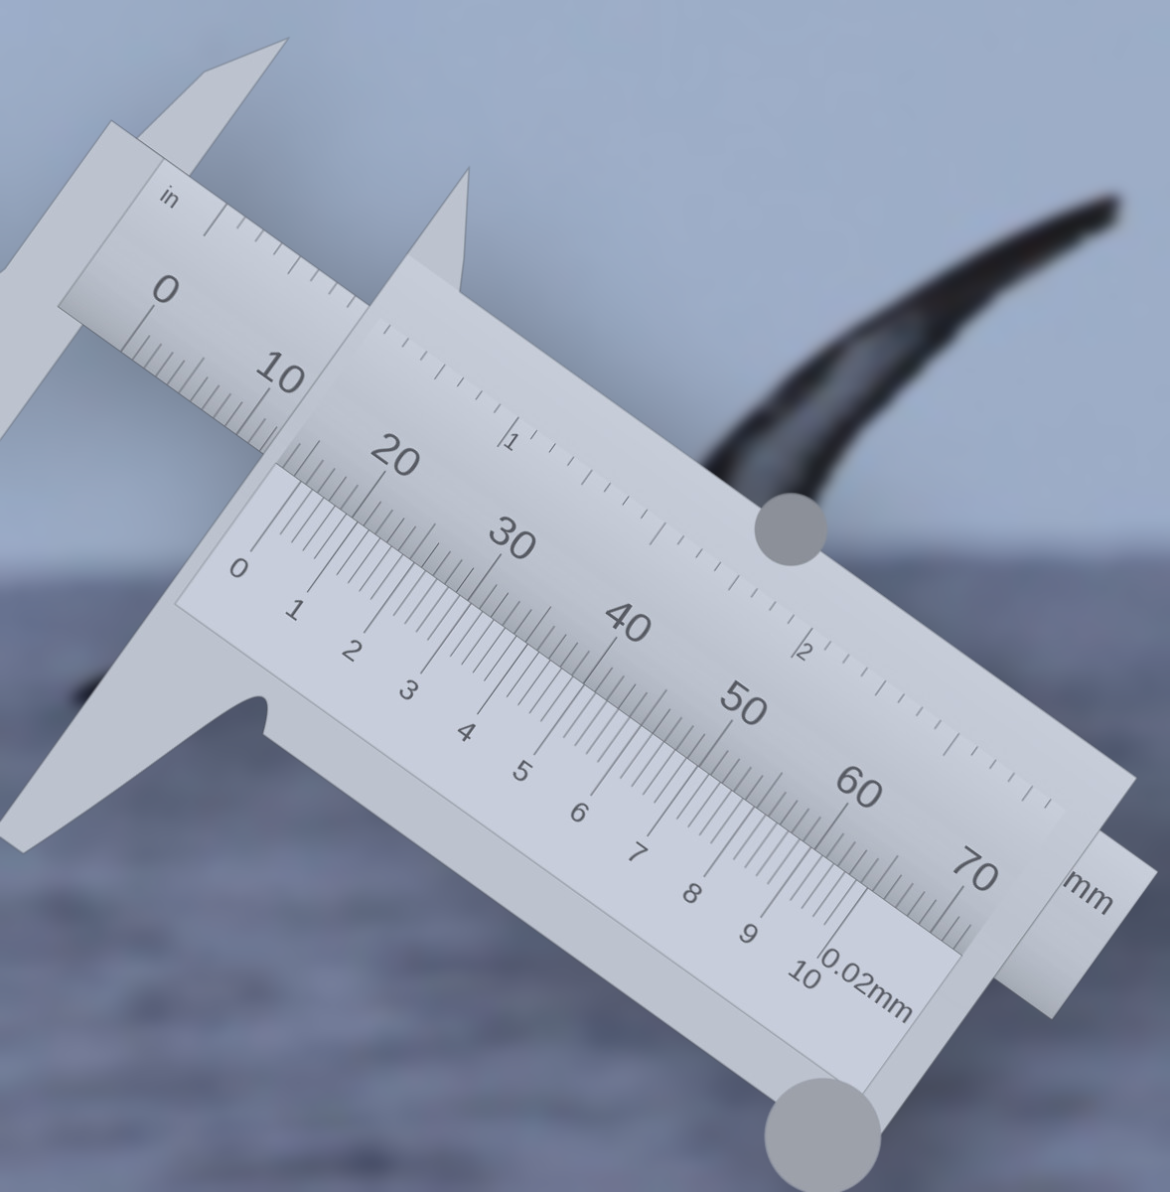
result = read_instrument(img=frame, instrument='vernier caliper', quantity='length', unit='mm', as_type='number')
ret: 15.6 mm
